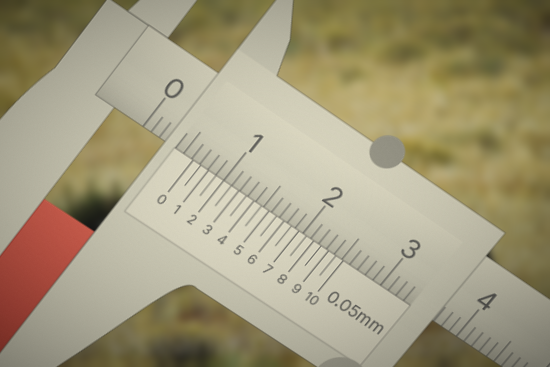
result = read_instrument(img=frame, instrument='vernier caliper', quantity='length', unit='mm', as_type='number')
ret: 6.2 mm
